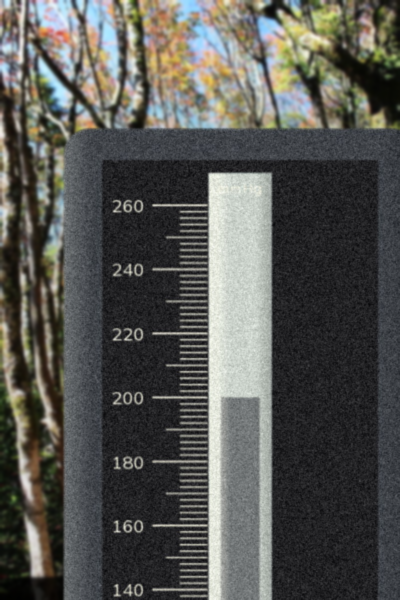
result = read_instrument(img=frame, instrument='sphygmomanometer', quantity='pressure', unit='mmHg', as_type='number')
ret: 200 mmHg
